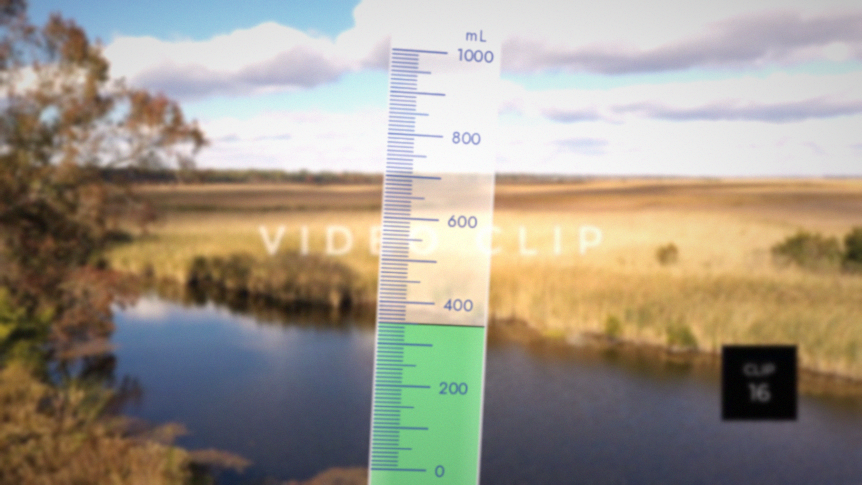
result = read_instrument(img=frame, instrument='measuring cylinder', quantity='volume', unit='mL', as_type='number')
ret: 350 mL
